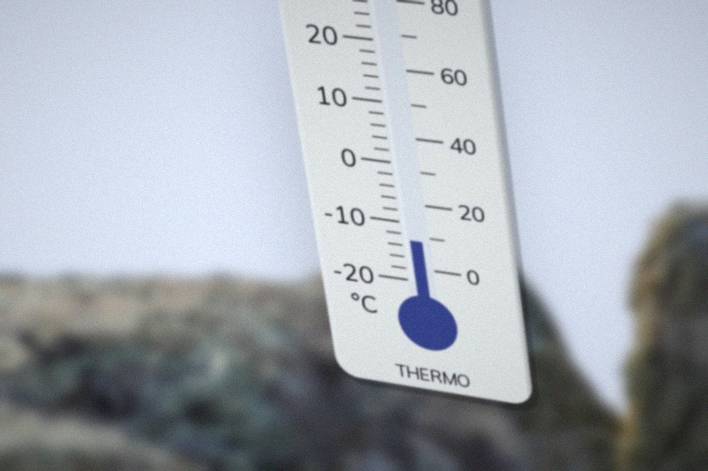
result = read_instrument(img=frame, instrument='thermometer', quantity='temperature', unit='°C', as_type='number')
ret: -13 °C
